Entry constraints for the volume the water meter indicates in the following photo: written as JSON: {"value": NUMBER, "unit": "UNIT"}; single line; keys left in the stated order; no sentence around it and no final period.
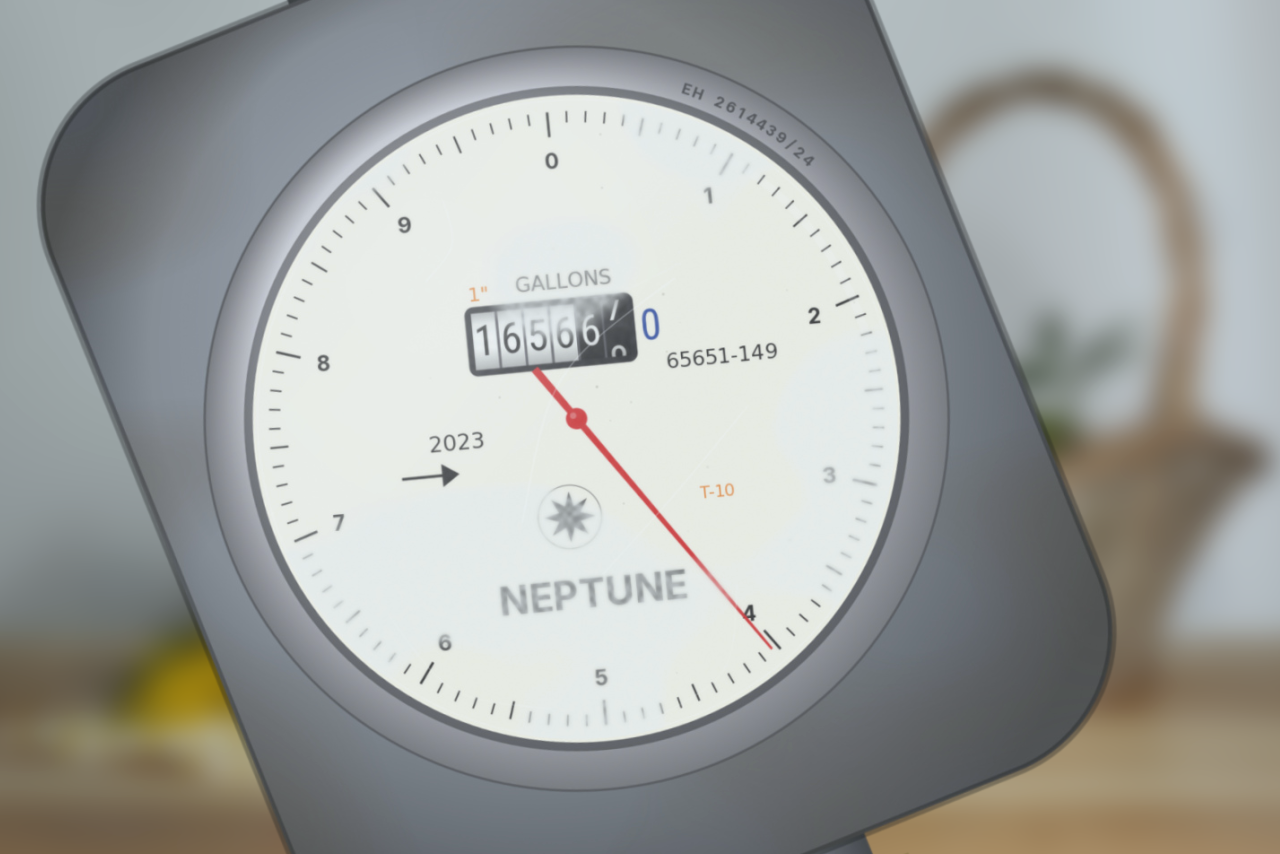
{"value": 1656674.0, "unit": "gal"}
